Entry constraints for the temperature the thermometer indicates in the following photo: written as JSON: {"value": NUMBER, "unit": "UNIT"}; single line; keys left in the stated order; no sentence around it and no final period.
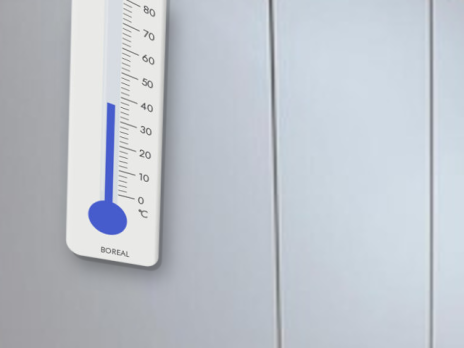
{"value": 36, "unit": "°C"}
